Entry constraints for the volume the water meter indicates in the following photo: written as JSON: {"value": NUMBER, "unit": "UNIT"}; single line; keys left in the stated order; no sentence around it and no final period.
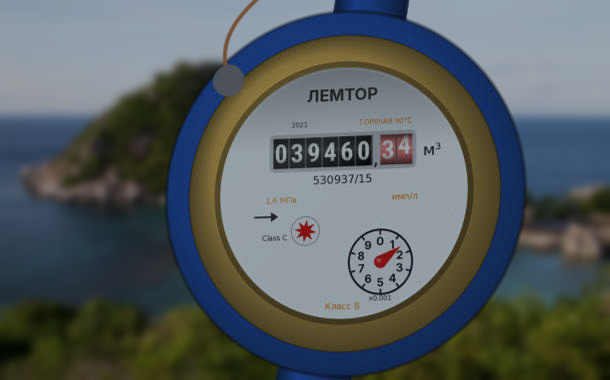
{"value": 39460.341, "unit": "m³"}
